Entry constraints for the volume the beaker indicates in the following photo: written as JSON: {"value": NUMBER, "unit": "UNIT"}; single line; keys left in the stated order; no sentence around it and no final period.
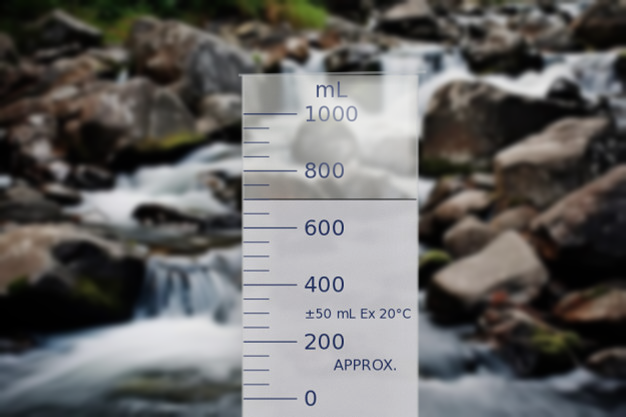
{"value": 700, "unit": "mL"}
